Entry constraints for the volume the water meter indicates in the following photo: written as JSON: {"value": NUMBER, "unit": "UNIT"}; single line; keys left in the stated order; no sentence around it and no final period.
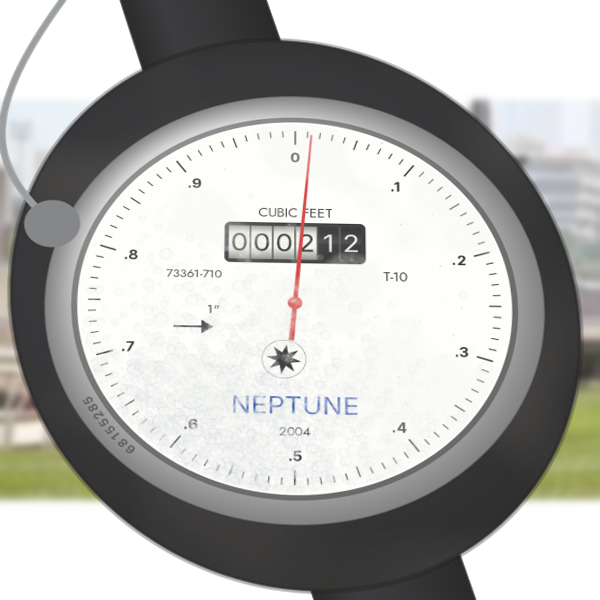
{"value": 212.01, "unit": "ft³"}
